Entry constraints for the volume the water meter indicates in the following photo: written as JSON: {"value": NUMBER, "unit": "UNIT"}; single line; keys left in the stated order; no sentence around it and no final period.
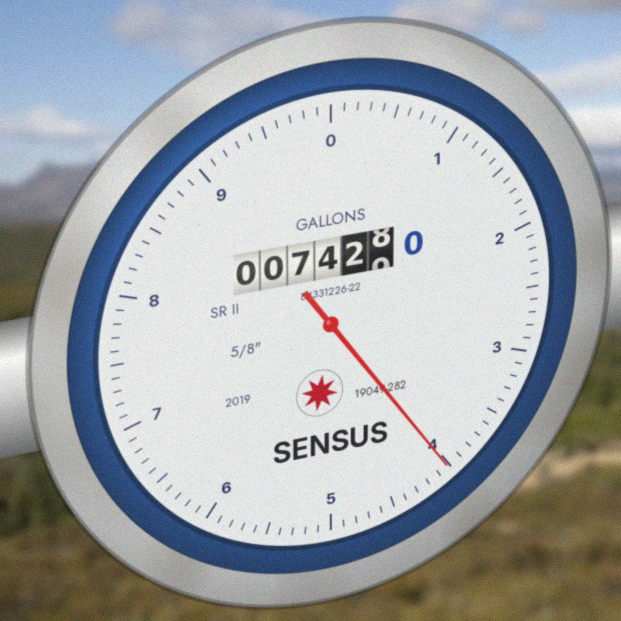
{"value": 74284.0, "unit": "gal"}
